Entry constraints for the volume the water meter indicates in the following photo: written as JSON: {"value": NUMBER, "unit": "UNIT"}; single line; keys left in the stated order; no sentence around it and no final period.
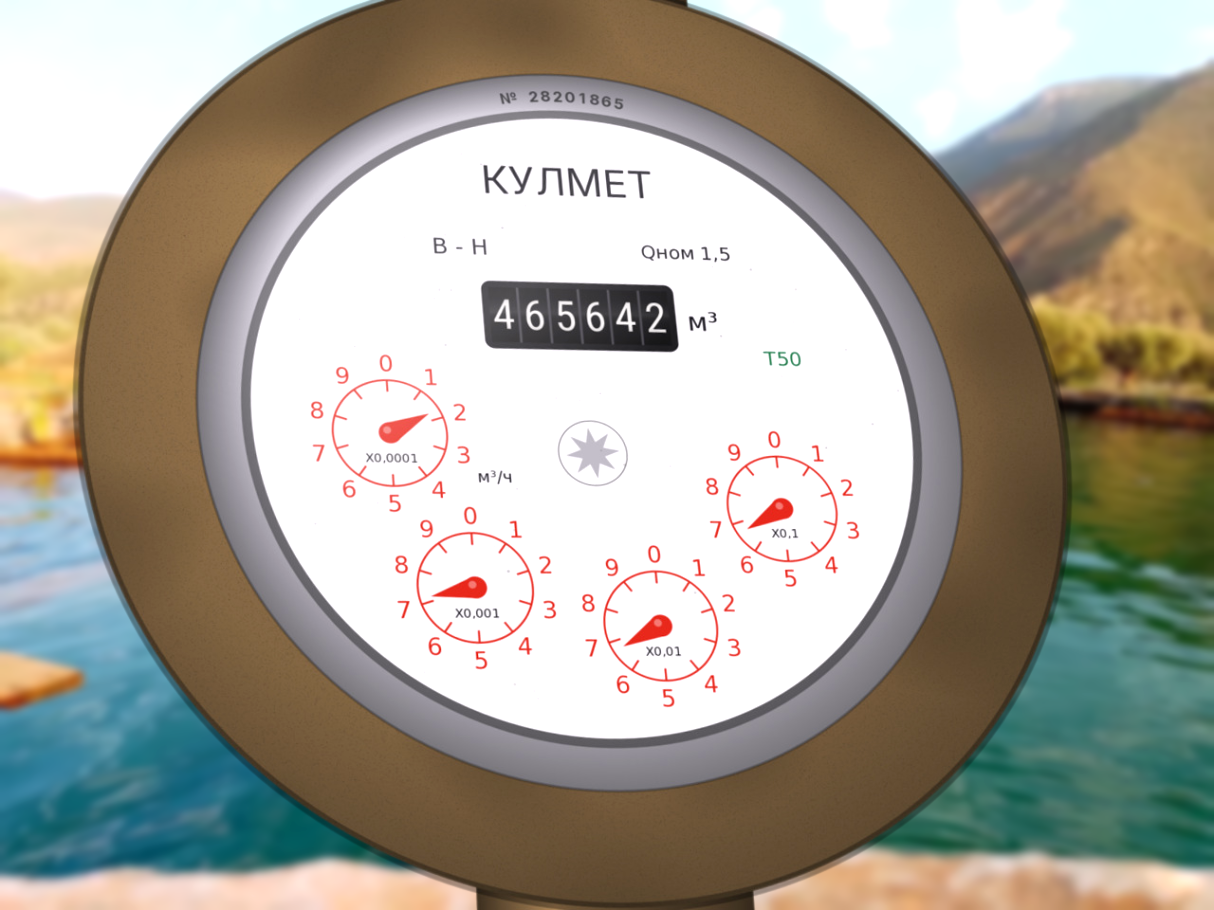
{"value": 465642.6671, "unit": "m³"}
